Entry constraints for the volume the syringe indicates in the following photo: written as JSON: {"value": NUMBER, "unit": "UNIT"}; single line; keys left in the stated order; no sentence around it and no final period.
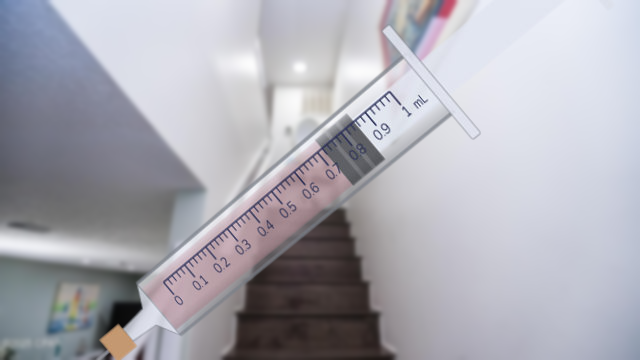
{"value": 0.72, "unit": "mL"}
